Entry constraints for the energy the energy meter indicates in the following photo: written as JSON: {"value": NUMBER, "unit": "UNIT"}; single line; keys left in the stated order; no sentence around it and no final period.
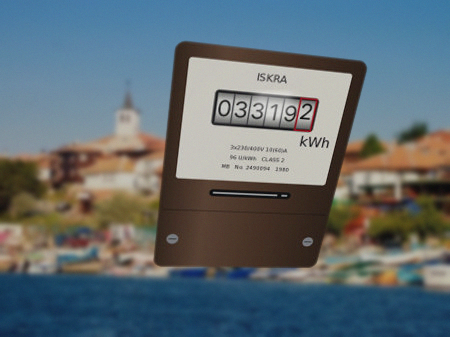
{"value": 3319.2, "unit": "kWh"}
